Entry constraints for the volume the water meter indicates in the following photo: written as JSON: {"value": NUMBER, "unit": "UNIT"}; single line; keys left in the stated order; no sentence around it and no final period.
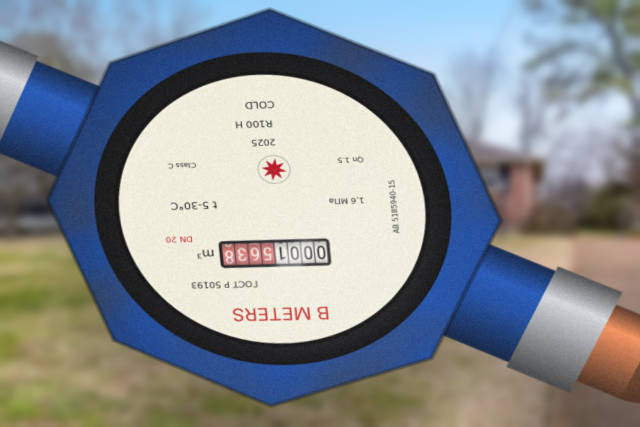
{"value": 1.5638, "unit": "m³"}
